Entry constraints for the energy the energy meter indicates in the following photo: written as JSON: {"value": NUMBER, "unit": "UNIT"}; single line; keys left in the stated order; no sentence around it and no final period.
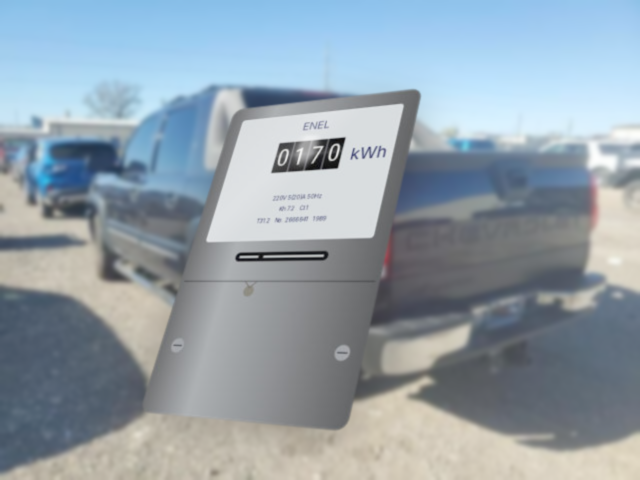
{"value": 170, "unit": "kWh"}
